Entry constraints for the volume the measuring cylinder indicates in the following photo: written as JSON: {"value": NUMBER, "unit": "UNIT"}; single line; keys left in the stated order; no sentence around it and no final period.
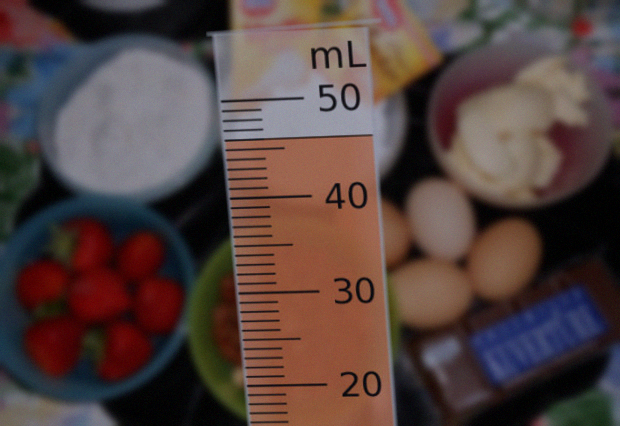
{"value": 46, "unit": "mL"}
